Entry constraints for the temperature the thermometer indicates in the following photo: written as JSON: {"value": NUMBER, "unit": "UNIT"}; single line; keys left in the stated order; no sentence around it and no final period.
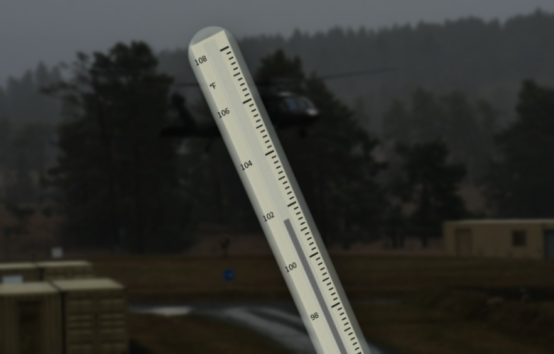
{"value": 101.6, "unit": "°F"}
